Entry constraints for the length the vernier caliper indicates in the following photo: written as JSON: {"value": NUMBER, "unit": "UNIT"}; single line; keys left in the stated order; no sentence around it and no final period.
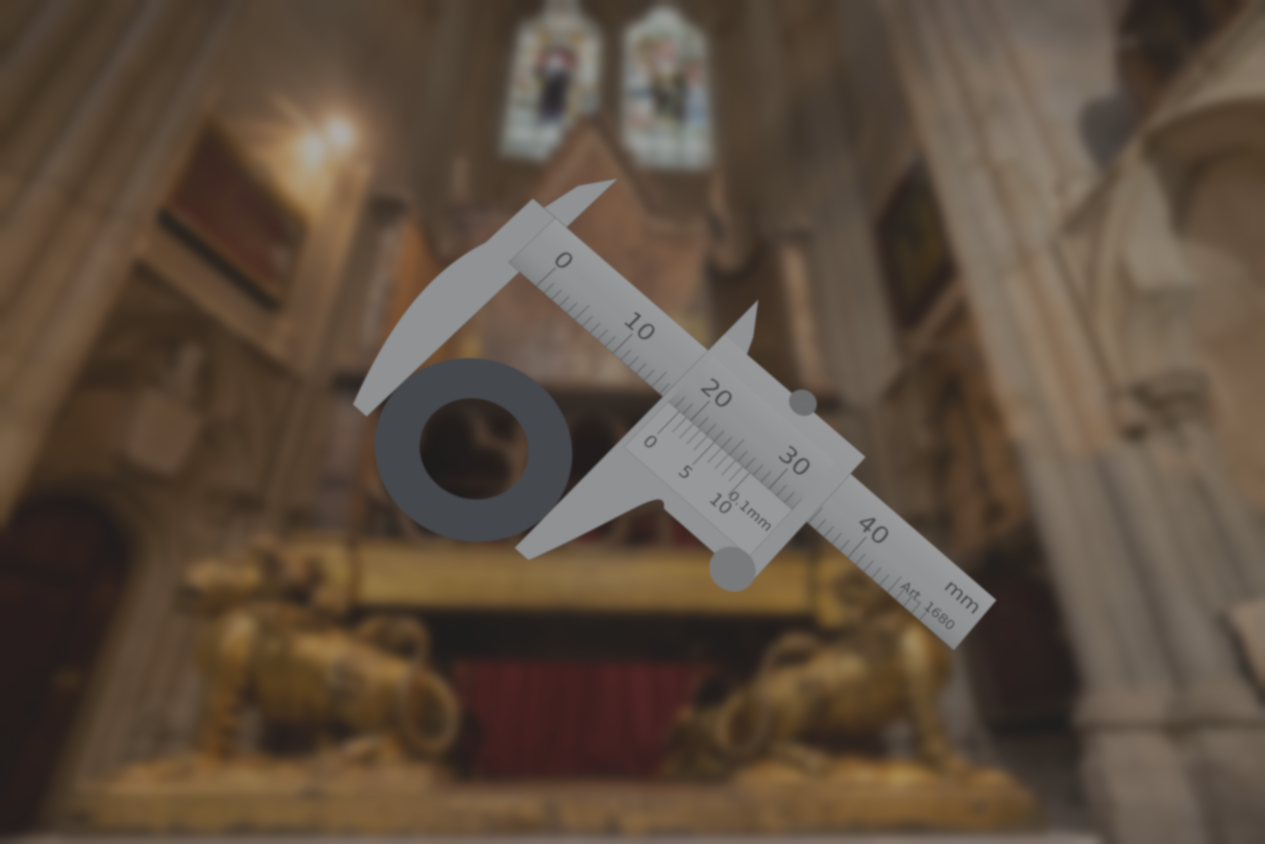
{"value": 18.6, "unit": "mm"}
